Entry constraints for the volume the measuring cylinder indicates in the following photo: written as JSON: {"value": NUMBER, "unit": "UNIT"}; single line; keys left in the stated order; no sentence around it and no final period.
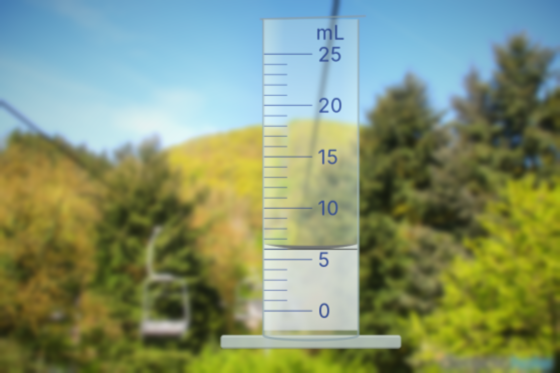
{"value": 6, "unit": "mL"}
